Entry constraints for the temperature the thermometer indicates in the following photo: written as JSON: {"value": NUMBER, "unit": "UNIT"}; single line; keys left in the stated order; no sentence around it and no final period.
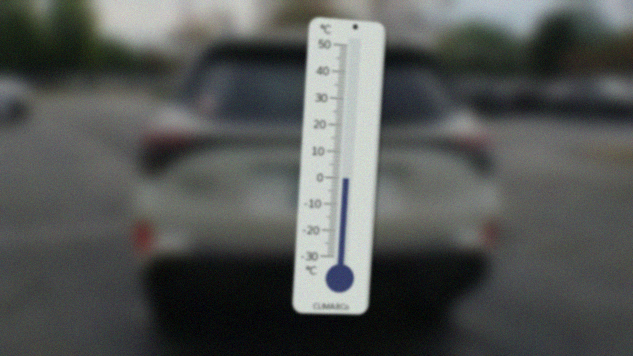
{"value": 0, "unit": "°C"}
